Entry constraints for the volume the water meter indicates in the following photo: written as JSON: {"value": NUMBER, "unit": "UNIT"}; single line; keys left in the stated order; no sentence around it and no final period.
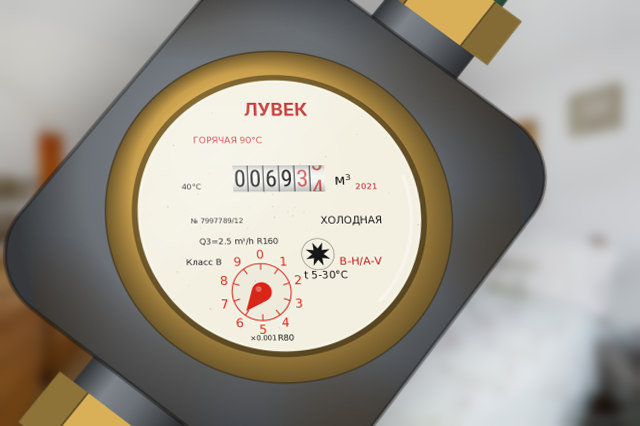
{"value": 69.336, "unit": "m³"}
